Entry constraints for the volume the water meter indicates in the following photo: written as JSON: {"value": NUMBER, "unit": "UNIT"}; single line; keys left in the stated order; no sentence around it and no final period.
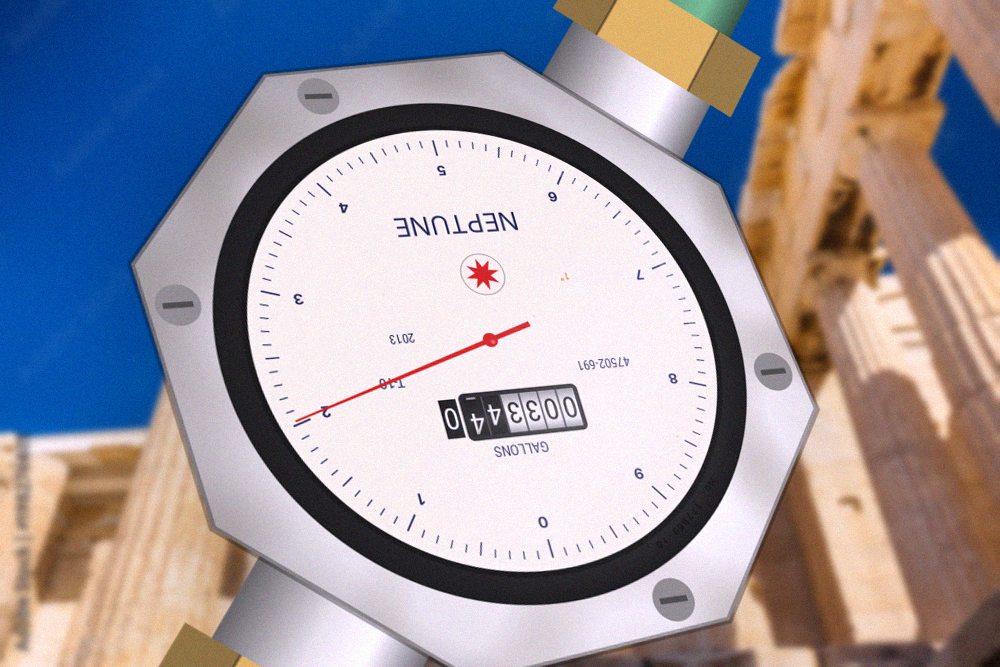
{"value": 33442.0, "unit": "gal"}
